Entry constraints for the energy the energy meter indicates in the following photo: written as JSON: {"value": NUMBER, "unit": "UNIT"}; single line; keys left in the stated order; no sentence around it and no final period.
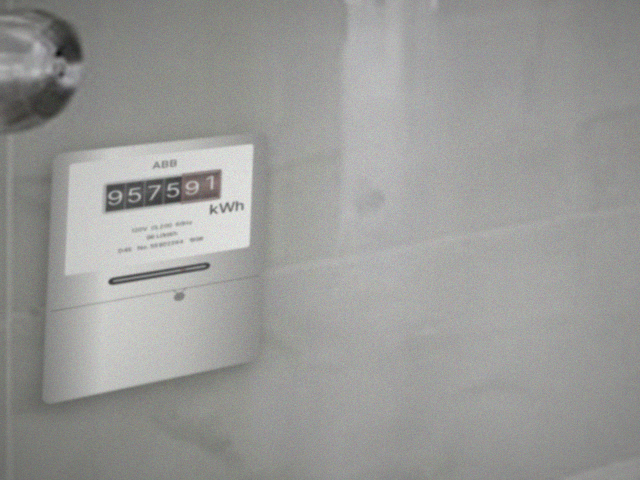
{"value": 9575.91, "unit": "kWh"}
